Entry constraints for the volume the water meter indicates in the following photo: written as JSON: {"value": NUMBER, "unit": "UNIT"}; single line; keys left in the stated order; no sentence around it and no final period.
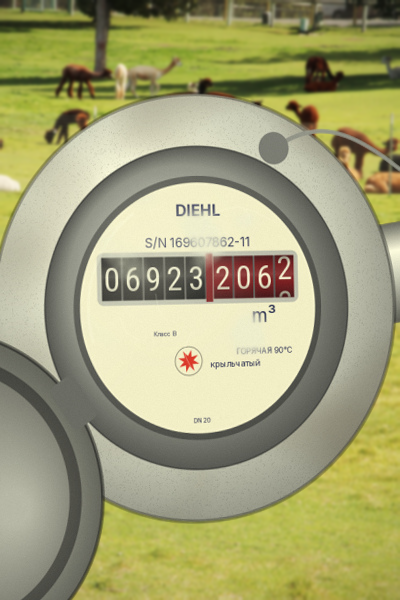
{"value": 6923.2062, "unit": "m³"}
